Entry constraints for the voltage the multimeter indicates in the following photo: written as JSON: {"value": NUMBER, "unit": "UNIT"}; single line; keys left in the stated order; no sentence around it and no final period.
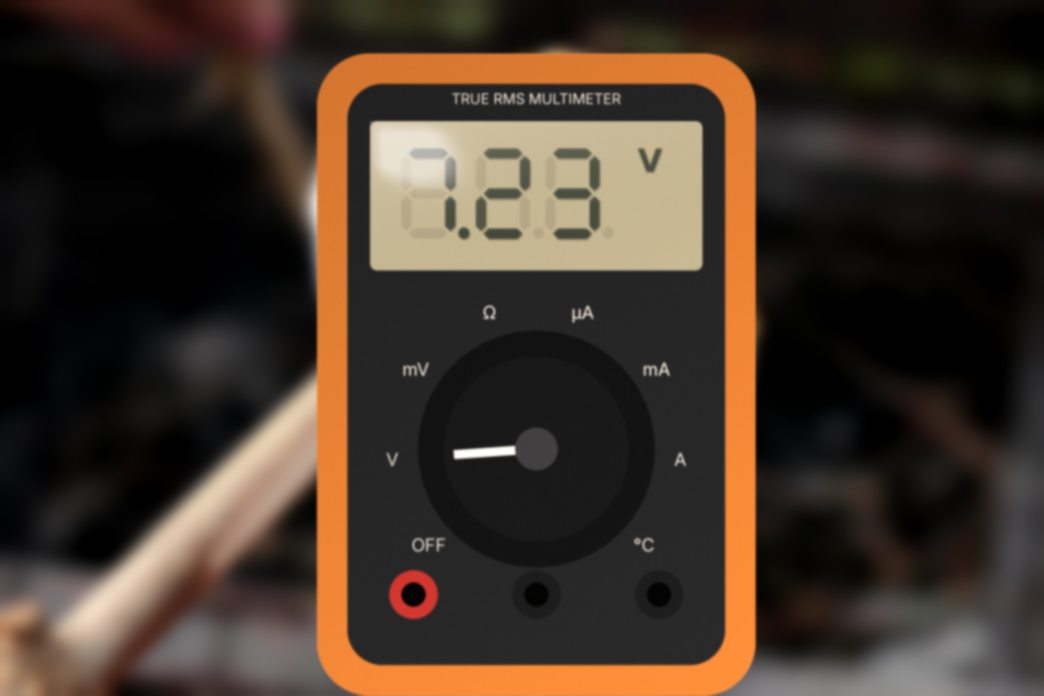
{"value": 7.23, "unit": "V"}
